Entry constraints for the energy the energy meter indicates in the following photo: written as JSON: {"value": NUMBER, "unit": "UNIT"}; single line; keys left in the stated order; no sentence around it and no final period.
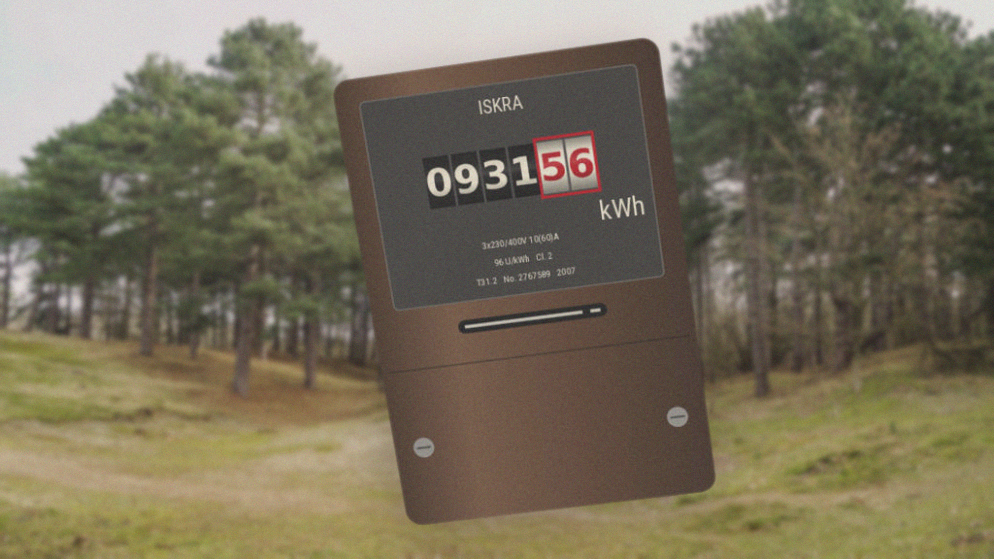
{"value": 931.56, "unit": "kWh"}
